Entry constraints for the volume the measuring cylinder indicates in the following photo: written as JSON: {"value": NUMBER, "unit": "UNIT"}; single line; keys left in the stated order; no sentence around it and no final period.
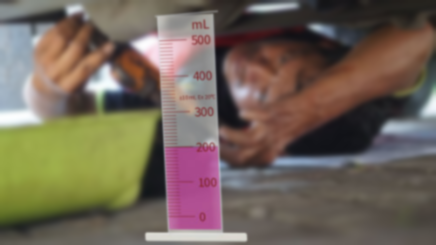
{"value": 200, "unit": "mL"}
